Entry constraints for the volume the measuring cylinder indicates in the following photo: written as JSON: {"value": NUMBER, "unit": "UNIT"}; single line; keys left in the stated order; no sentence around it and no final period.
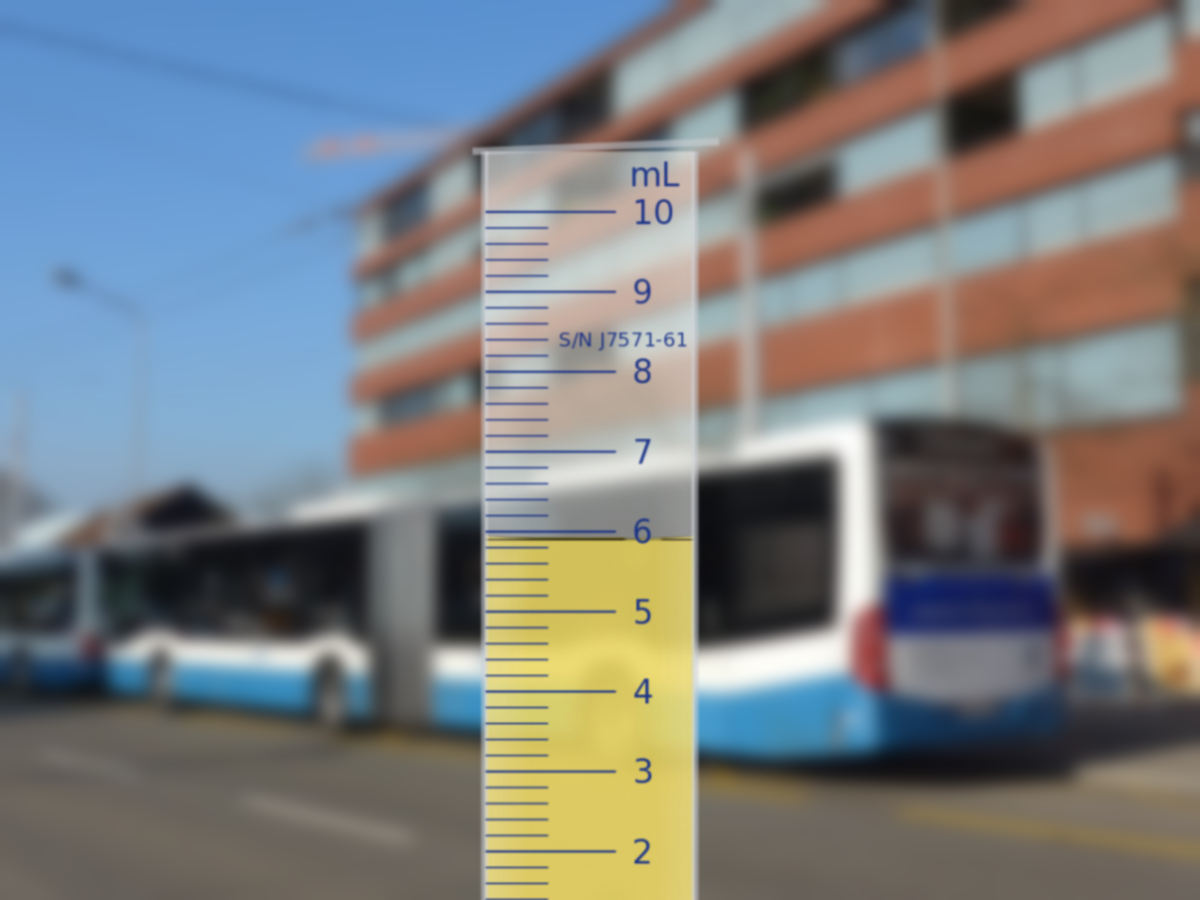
{"value": 5.9, "unit": "mL"}
